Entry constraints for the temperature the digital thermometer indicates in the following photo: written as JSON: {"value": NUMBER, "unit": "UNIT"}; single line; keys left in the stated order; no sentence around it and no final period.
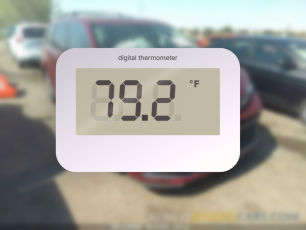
{"value": 79.2, "unit": "°F"}
